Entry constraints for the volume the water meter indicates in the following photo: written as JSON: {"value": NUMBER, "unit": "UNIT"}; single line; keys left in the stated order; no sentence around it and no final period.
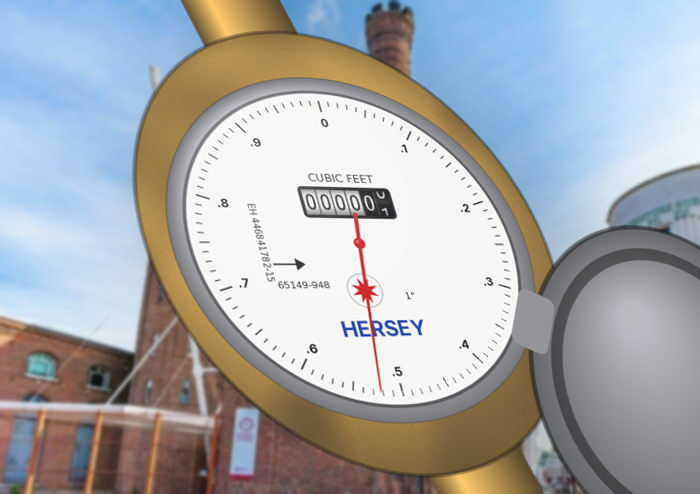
{"value": 0.52, "unit": "ft³"}
